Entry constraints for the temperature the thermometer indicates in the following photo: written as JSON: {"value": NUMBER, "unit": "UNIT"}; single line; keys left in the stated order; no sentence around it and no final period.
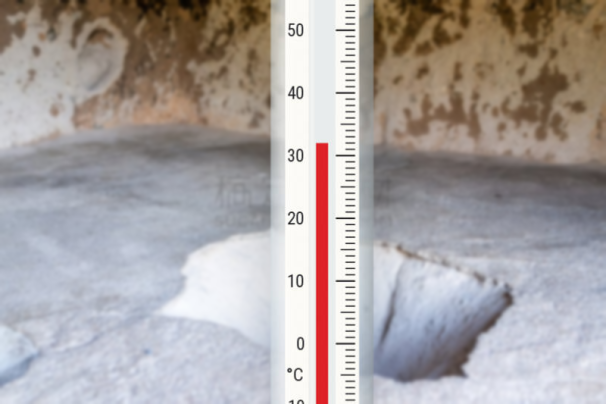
{"value": 32, "unit": "°C"}
